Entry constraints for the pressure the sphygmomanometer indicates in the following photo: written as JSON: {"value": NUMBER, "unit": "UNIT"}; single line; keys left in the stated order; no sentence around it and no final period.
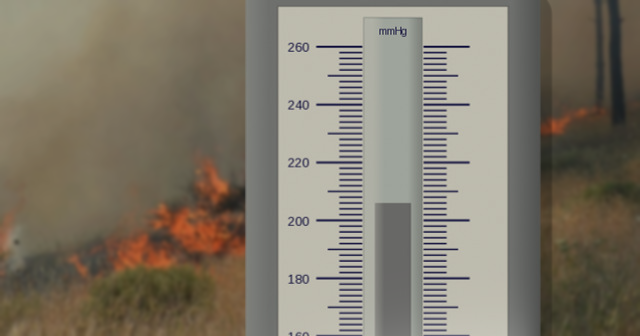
{"value": 206, "unit": "mmHg"}
